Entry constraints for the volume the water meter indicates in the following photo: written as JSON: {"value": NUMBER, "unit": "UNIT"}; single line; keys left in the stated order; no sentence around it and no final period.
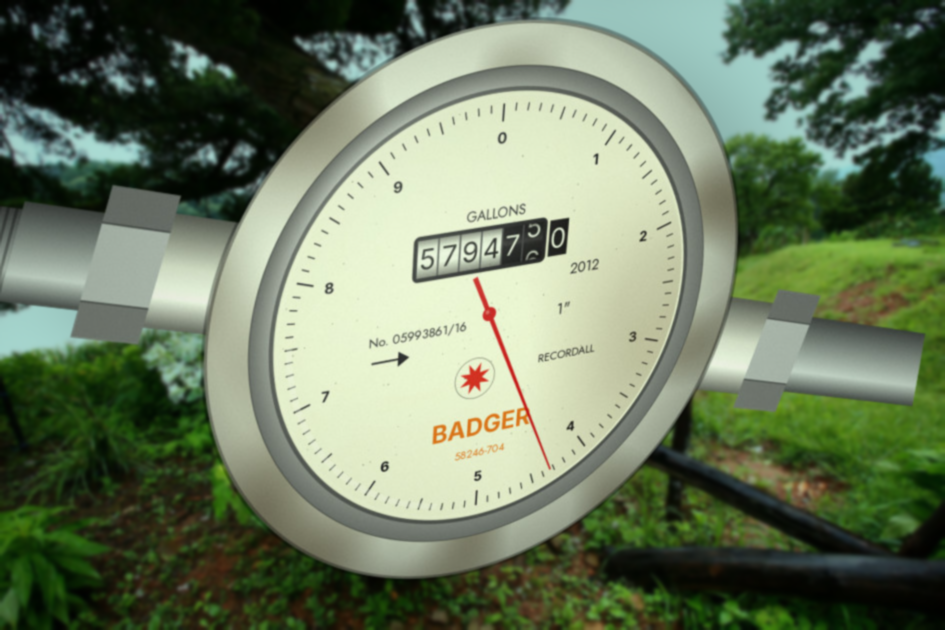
{"value": 5794754.3, "unit": "gal"}
